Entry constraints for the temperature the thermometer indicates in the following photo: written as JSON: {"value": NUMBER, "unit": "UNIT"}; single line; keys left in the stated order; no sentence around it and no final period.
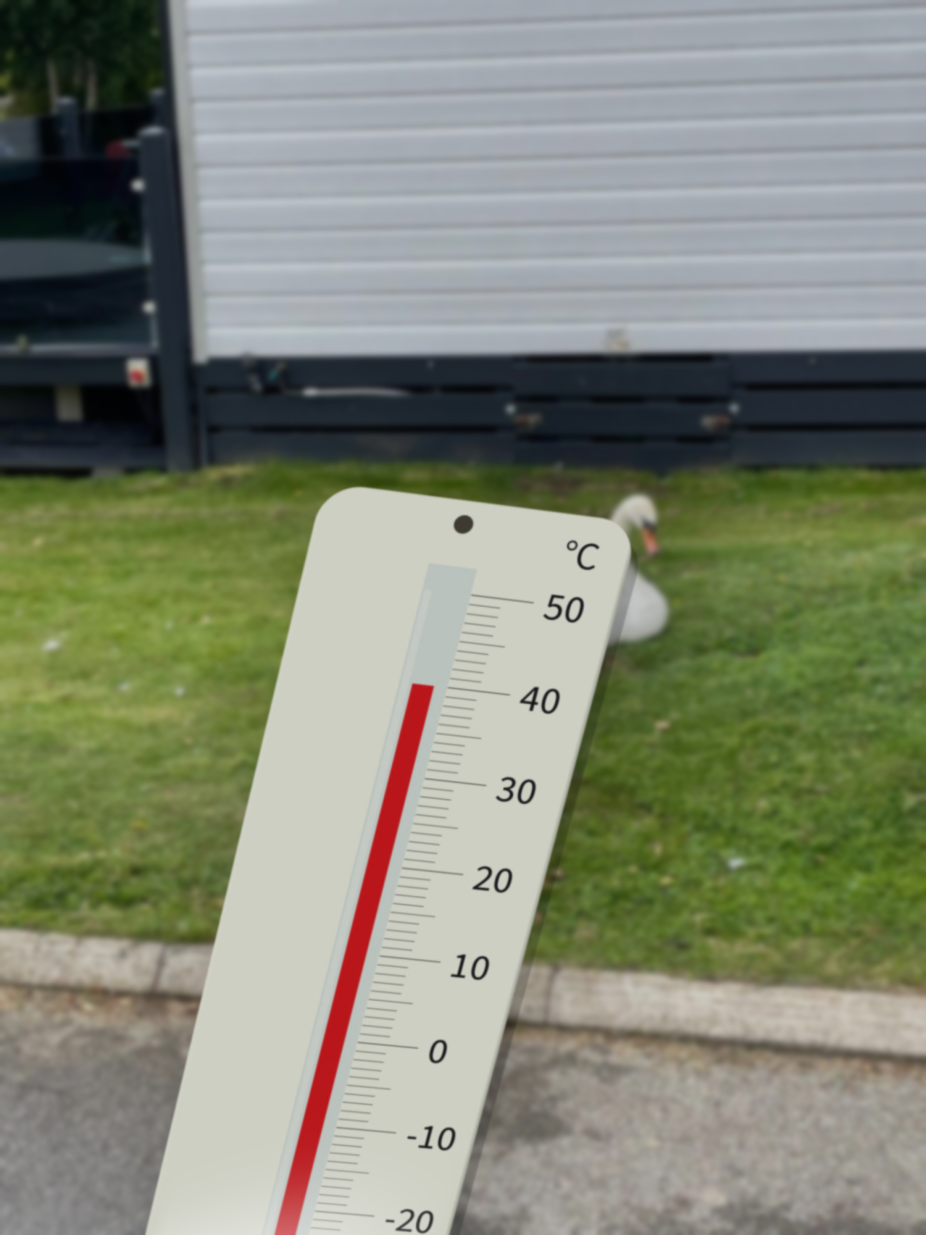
{"value": 40, "unit": "°C"}
